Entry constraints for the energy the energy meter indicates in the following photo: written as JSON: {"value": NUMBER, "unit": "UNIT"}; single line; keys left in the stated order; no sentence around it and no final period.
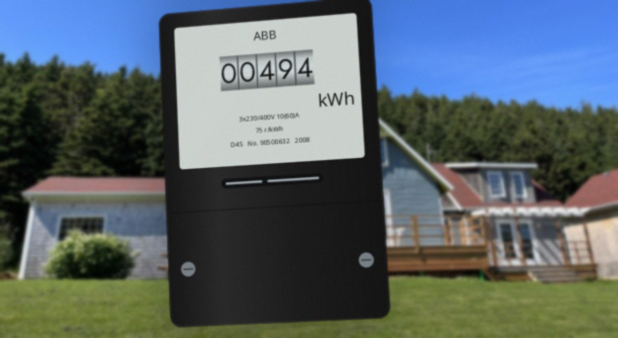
{"value": 494, "unit": "kWh"}
